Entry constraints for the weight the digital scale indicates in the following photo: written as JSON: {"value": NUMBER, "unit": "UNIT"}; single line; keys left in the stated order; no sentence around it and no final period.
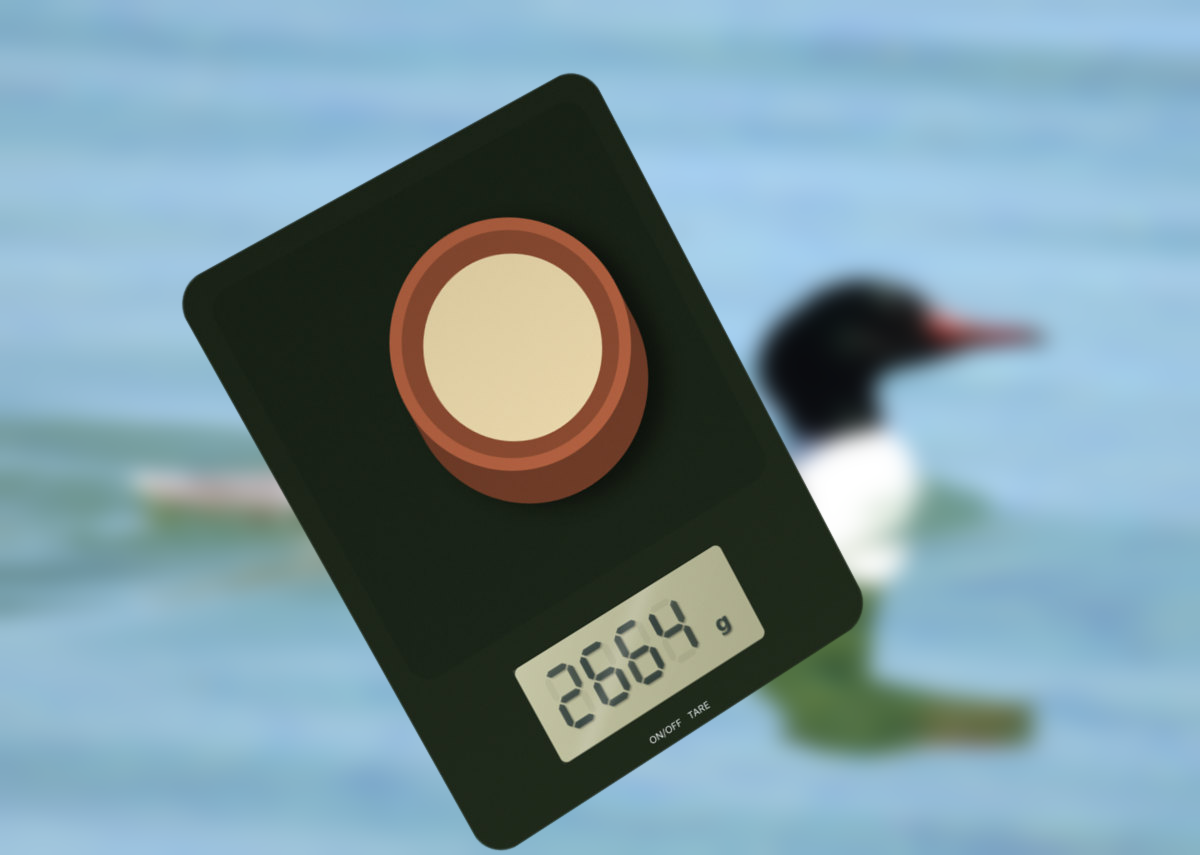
{"value": 2664, "unit": "g"}
